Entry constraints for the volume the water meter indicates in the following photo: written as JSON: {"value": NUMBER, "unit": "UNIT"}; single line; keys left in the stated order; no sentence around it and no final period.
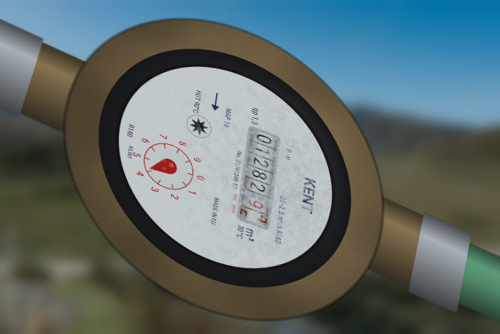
{"value": 1282.944, "unit": "m³"}
